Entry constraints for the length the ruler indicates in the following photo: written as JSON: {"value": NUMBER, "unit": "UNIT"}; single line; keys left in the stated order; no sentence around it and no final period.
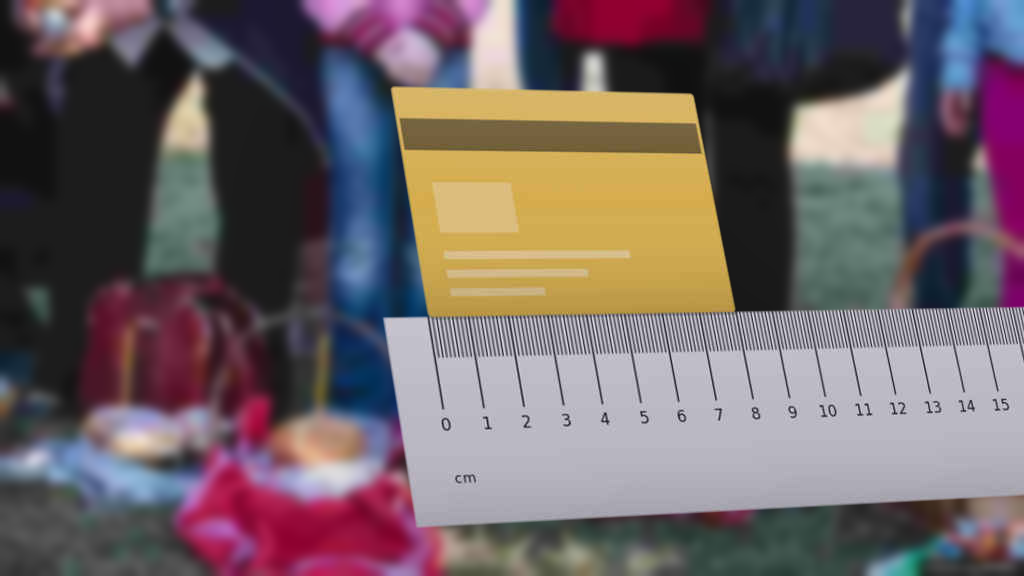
{"value": 8, "unit": "cm"}
